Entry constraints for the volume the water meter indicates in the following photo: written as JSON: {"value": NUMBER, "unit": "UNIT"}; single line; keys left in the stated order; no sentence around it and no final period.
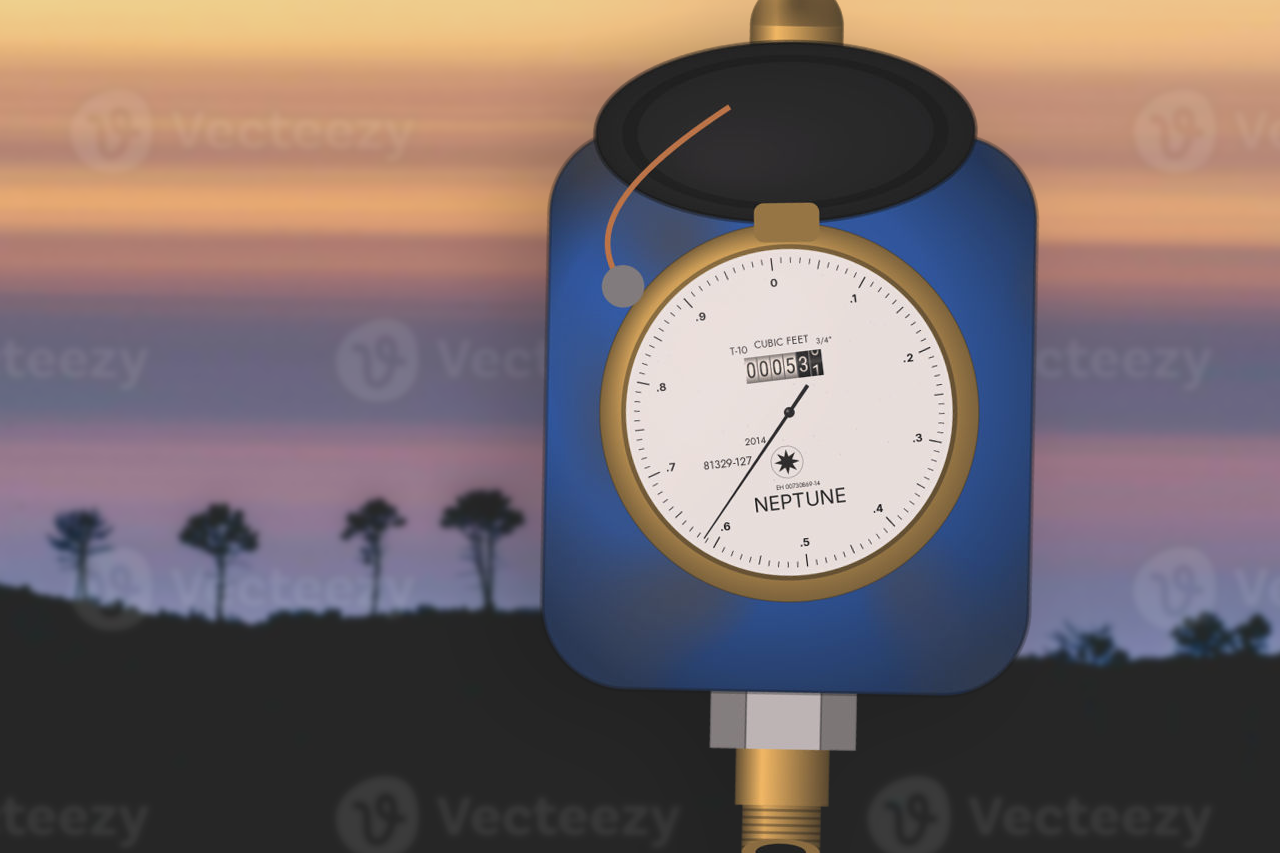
{"value": 530.61, "unit": "ft³"}
